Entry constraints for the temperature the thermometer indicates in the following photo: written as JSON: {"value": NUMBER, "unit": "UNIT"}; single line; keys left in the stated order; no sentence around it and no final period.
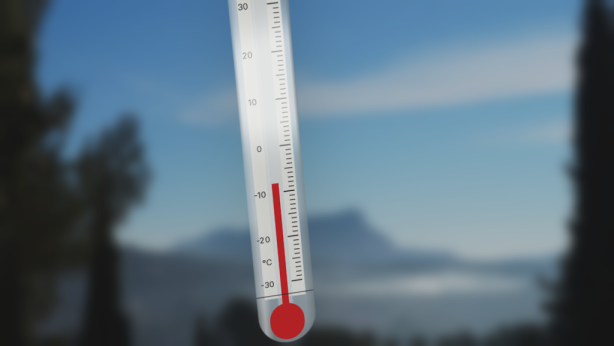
{"value": -8, "unit": "°C"}
